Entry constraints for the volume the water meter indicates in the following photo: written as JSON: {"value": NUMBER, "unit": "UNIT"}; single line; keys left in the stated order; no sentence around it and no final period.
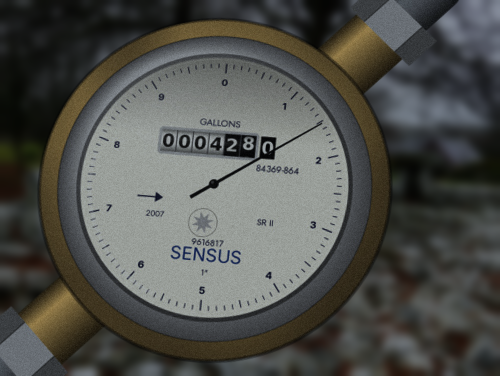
{"value": 4281.5, "unit": "gal"}
